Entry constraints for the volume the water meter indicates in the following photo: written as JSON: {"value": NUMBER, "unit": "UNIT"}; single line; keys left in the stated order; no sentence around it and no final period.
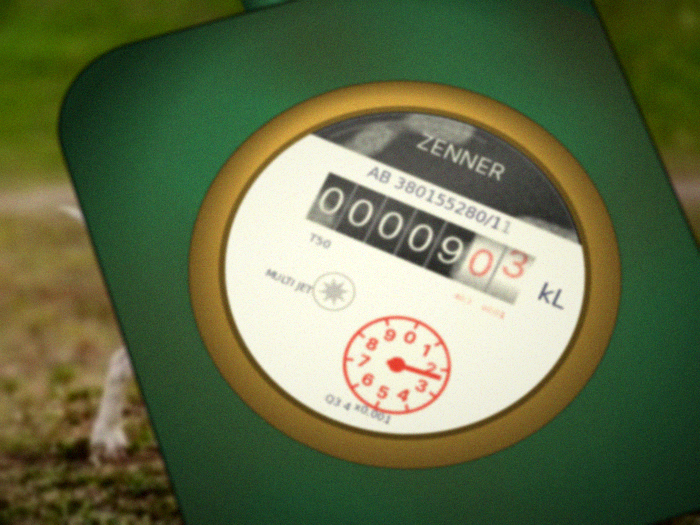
{"value": 9.032, "unit": "kL"}
